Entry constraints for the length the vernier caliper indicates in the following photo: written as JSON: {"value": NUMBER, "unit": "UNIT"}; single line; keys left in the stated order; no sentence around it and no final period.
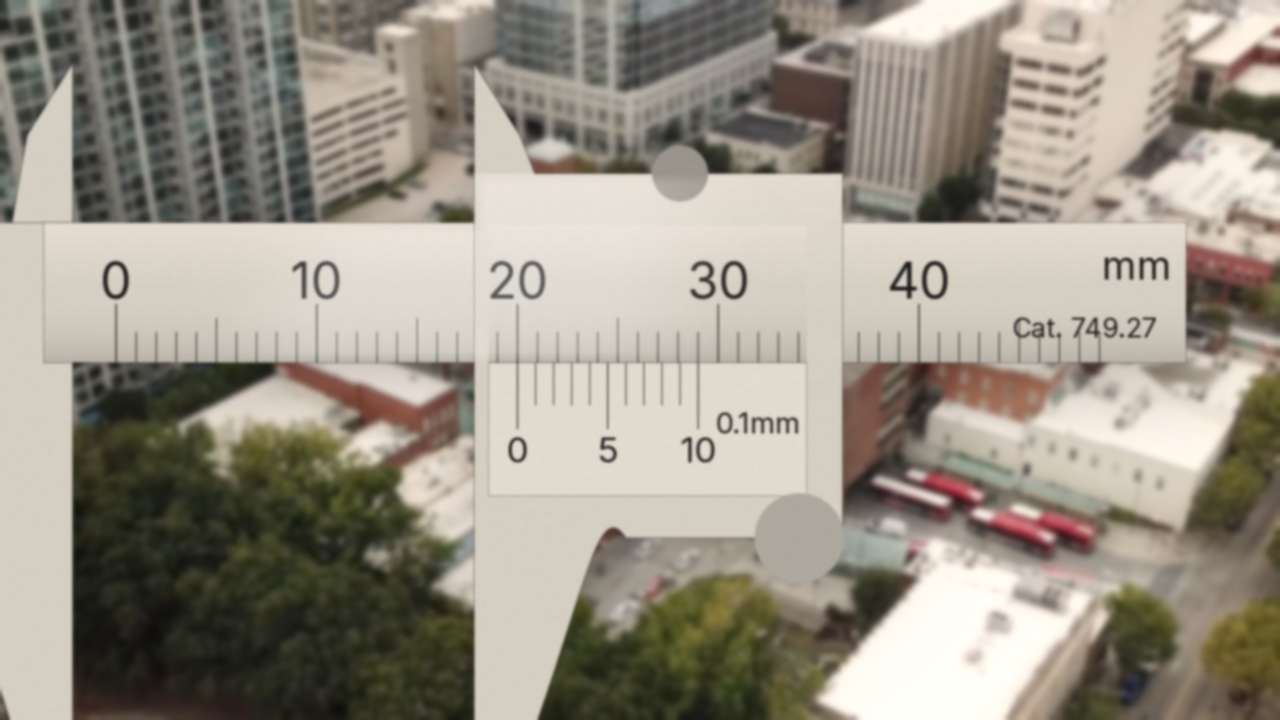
{"value": 20.0, "unit": "mm"}
